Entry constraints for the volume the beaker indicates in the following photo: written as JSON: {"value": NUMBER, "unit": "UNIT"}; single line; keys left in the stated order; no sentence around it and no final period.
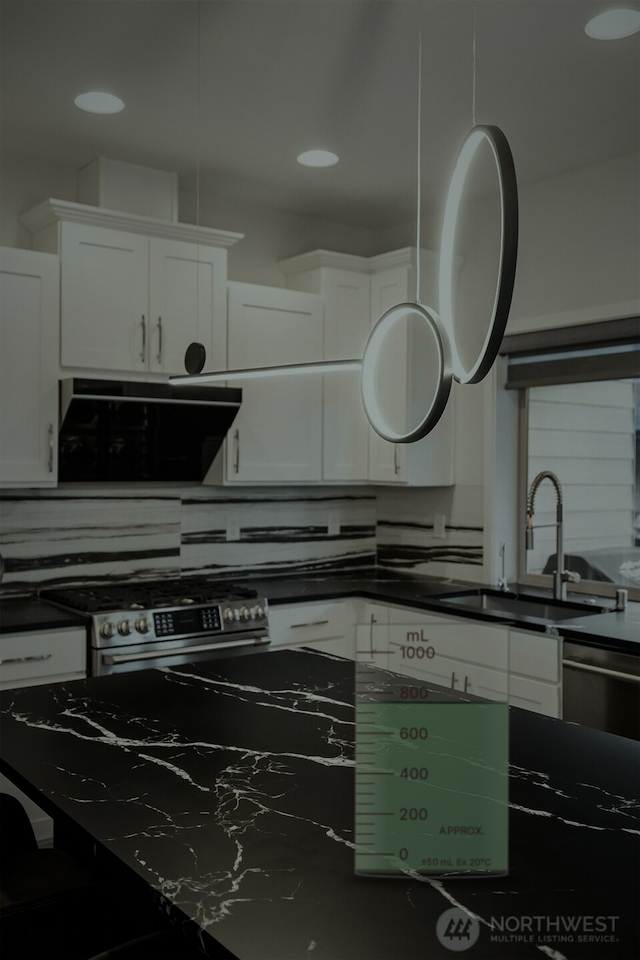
{"value": 750, "unit": "mL"}
